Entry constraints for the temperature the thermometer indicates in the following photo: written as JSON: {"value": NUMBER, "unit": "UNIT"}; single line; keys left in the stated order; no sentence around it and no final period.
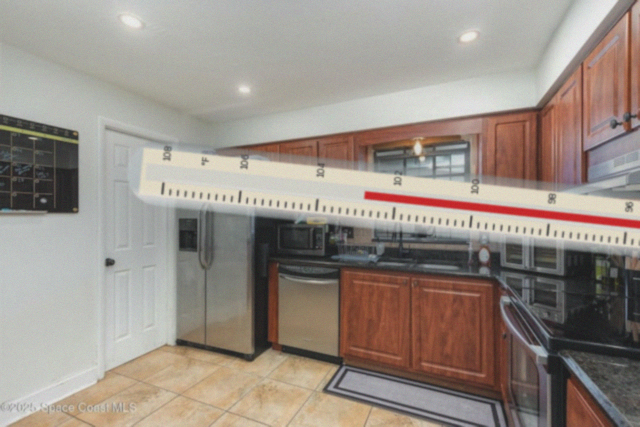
{"value": 102.8, "unit": "°F"}
